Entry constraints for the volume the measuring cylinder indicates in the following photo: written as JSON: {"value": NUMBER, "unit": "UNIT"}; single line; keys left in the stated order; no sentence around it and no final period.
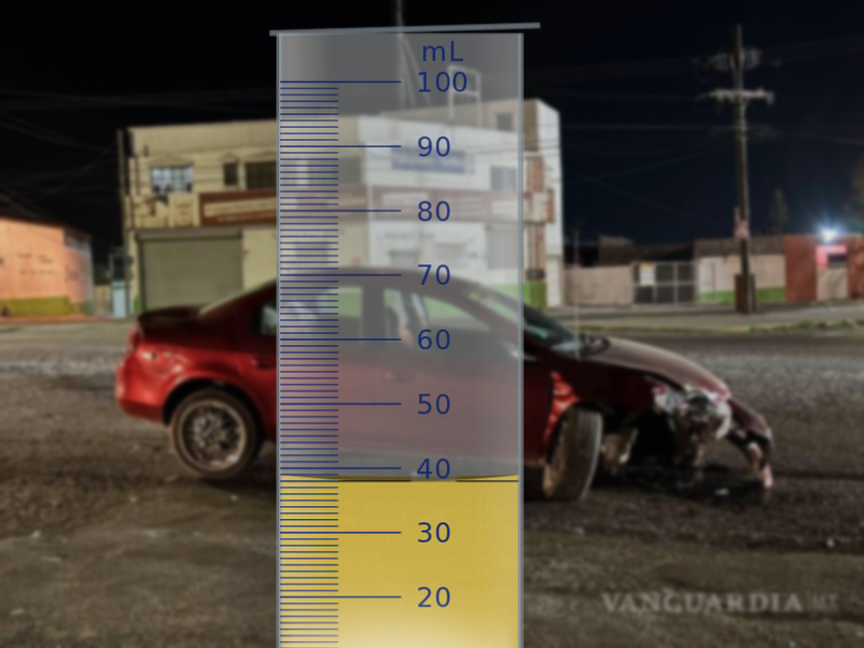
{"value": 38, "unit": "mL"}
